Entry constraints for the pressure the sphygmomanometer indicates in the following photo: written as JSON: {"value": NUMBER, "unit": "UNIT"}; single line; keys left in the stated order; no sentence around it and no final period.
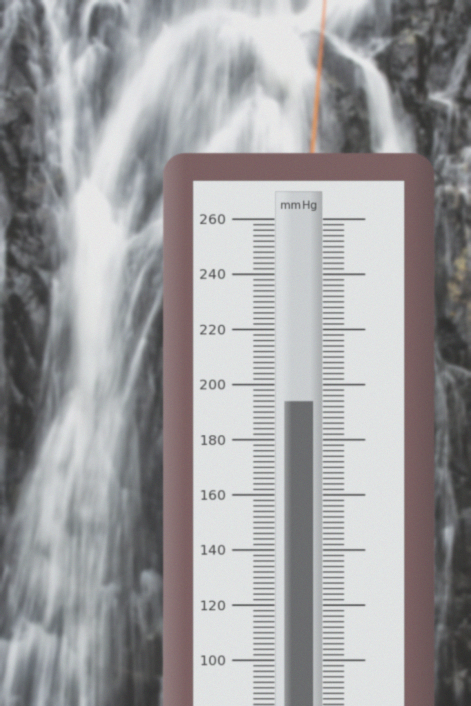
{"value": 194, "unit": "mmHg"}
